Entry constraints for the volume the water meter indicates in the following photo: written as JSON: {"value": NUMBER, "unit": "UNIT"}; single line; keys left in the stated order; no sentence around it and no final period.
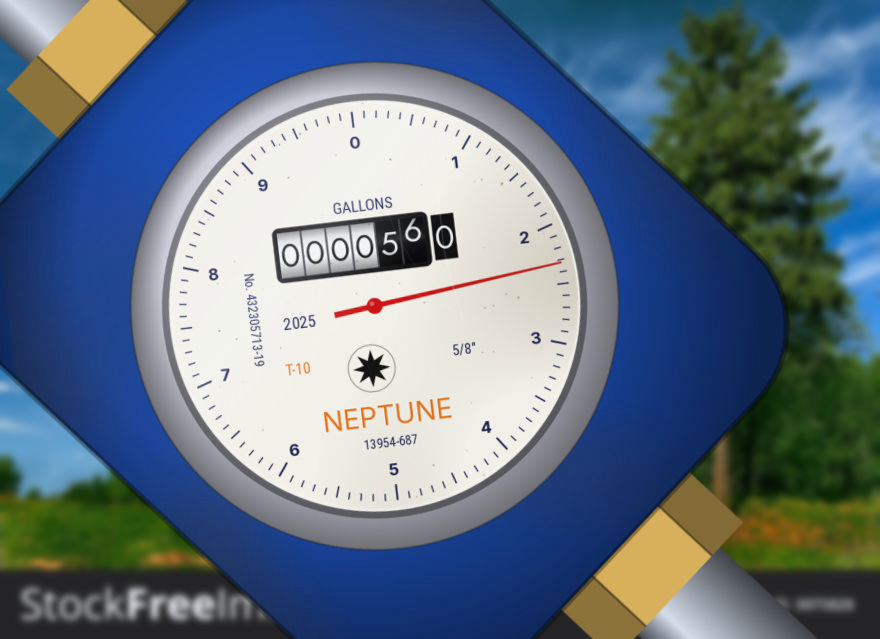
{"value": 562.3, "unit": "gal"}
